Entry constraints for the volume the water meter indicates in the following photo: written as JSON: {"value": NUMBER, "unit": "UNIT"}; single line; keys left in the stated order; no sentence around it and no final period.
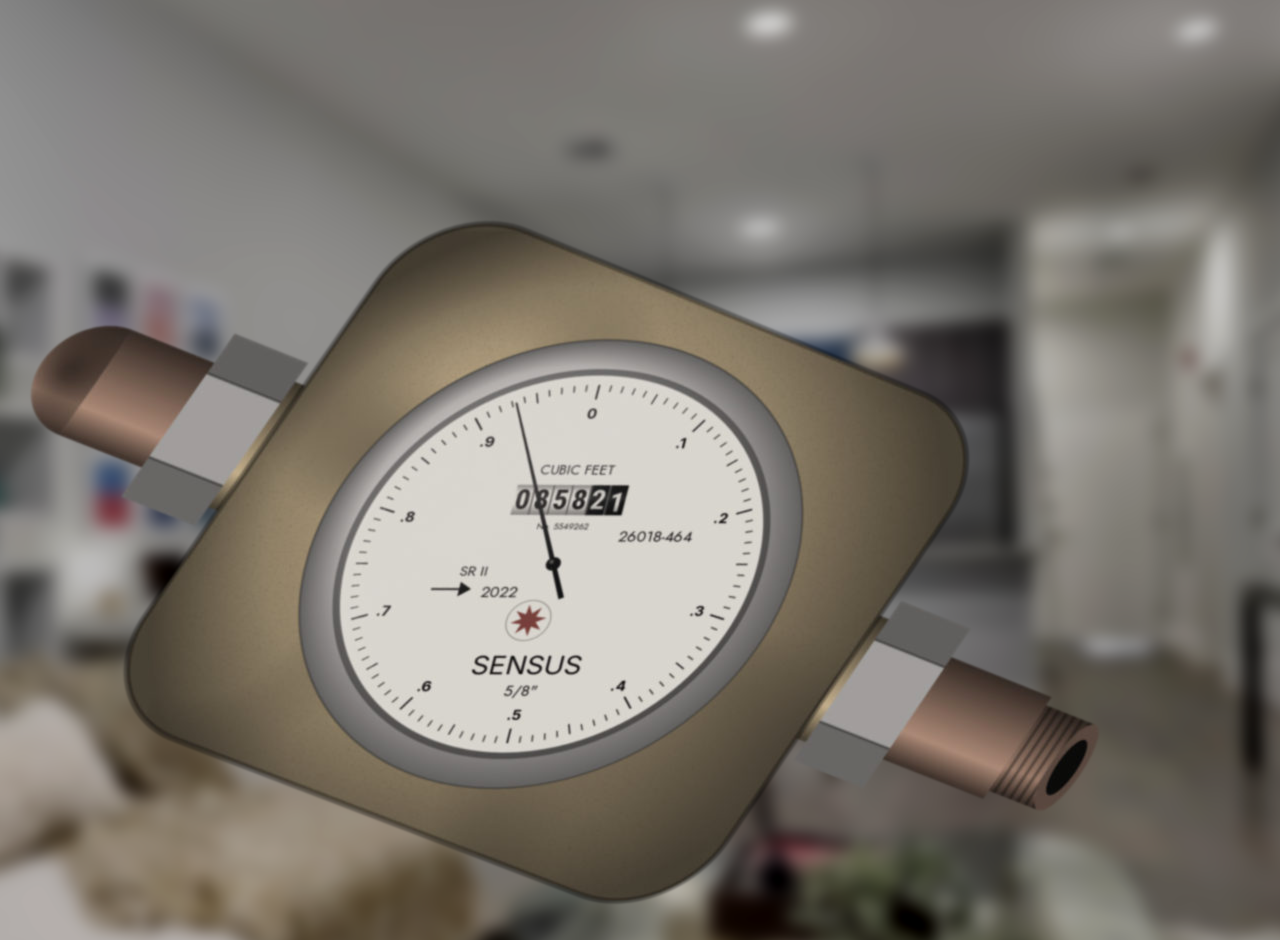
{"value": 85820.93, "unit": "ft³"}
